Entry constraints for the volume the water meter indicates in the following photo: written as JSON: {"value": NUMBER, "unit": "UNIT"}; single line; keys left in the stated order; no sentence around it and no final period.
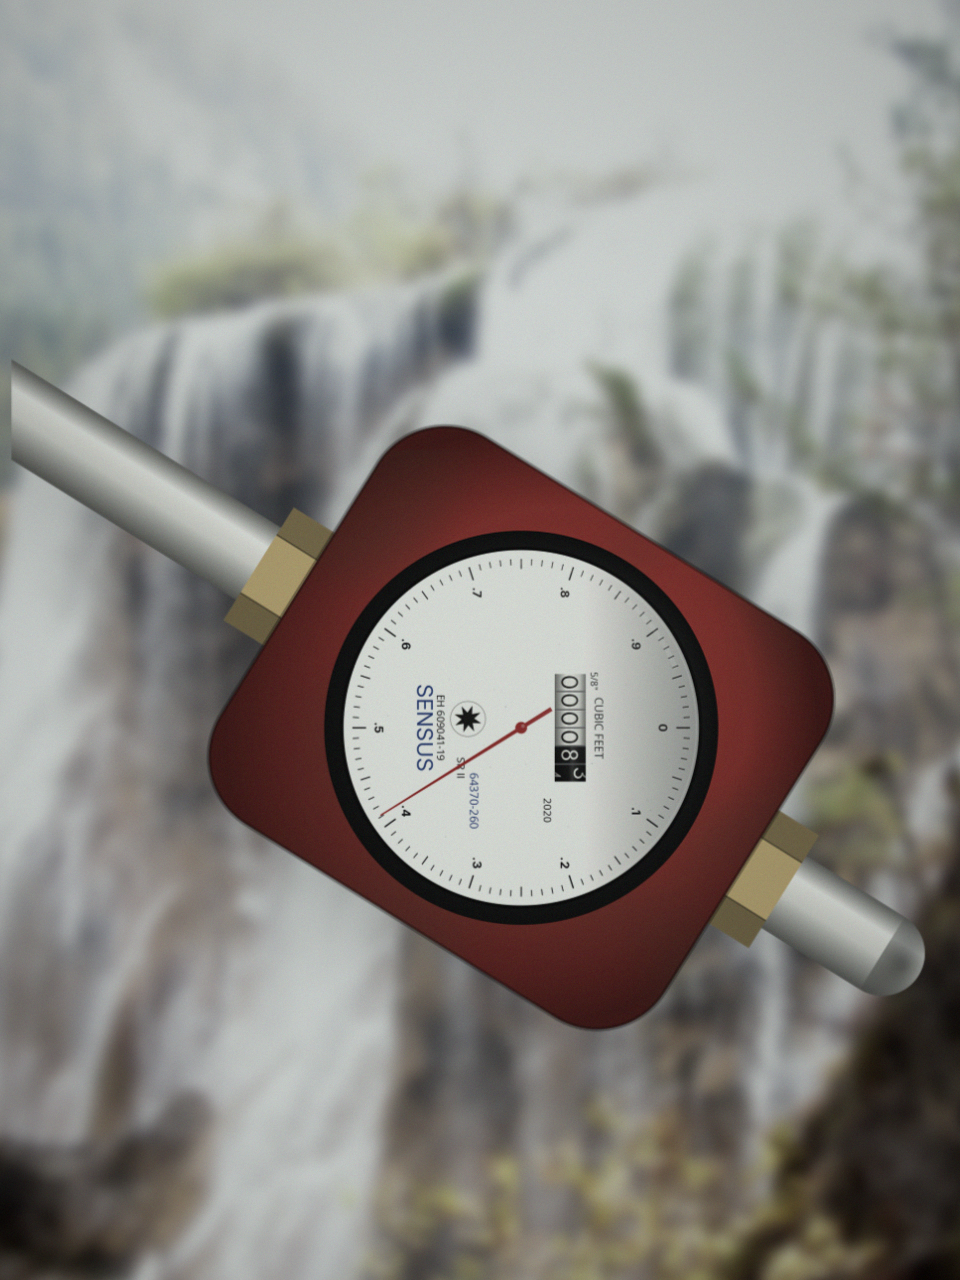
{"value": 83.41, "unit": "ft³"}
